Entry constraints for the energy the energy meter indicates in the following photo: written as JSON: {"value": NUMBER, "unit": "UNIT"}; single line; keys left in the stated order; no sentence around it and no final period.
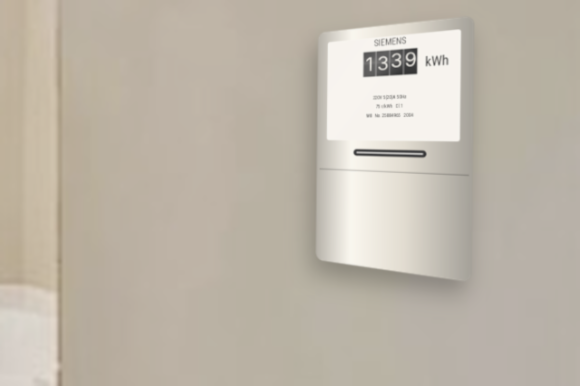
{"value": 1339, "unit": "kWh"}
